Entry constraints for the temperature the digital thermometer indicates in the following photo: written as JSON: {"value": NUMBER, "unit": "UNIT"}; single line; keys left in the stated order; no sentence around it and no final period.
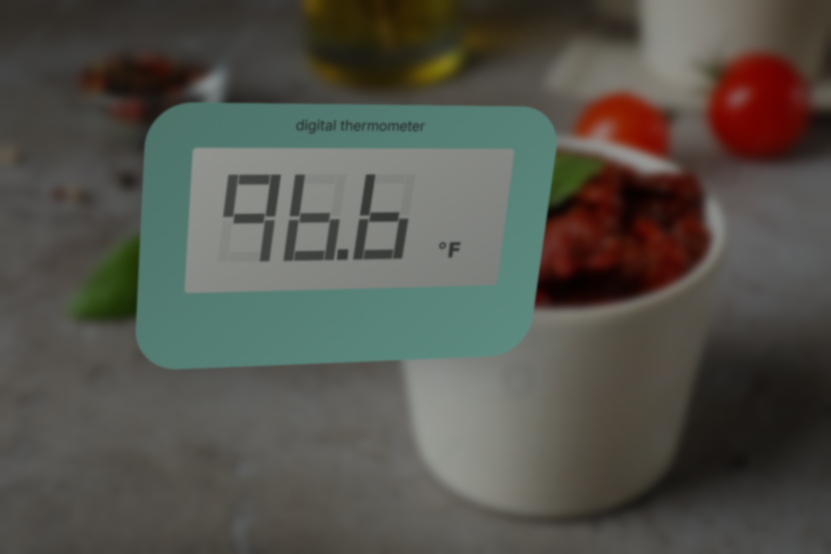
{"value": 96.6, "unit": "°F"}
